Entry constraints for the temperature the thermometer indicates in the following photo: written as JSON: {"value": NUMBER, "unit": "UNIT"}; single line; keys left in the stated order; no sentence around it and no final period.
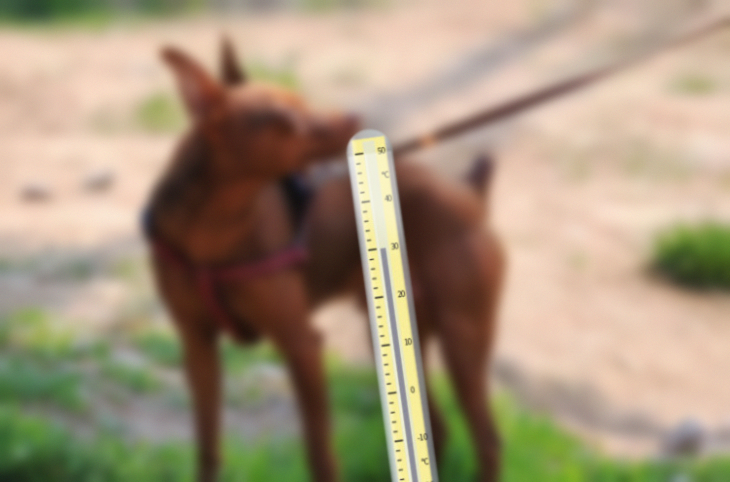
{"value": 30, "unit": "°C"}
